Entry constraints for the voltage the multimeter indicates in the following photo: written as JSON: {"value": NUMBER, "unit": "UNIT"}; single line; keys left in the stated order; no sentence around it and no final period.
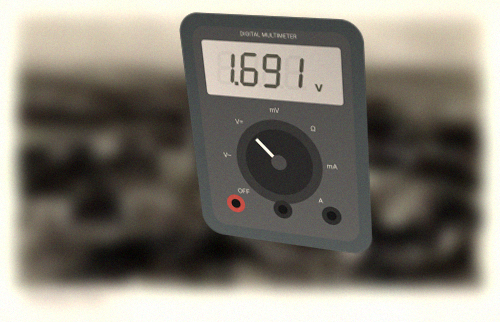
{"value": 1.691, "unit": "V"}
